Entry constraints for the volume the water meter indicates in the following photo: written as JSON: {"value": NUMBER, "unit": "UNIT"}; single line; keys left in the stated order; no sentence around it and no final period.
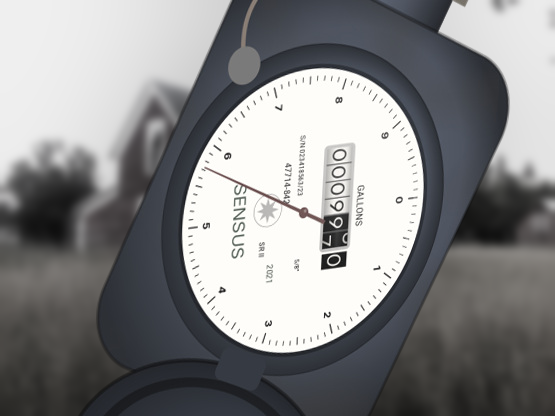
{"value": 9965.7, "unit": "gal"}
